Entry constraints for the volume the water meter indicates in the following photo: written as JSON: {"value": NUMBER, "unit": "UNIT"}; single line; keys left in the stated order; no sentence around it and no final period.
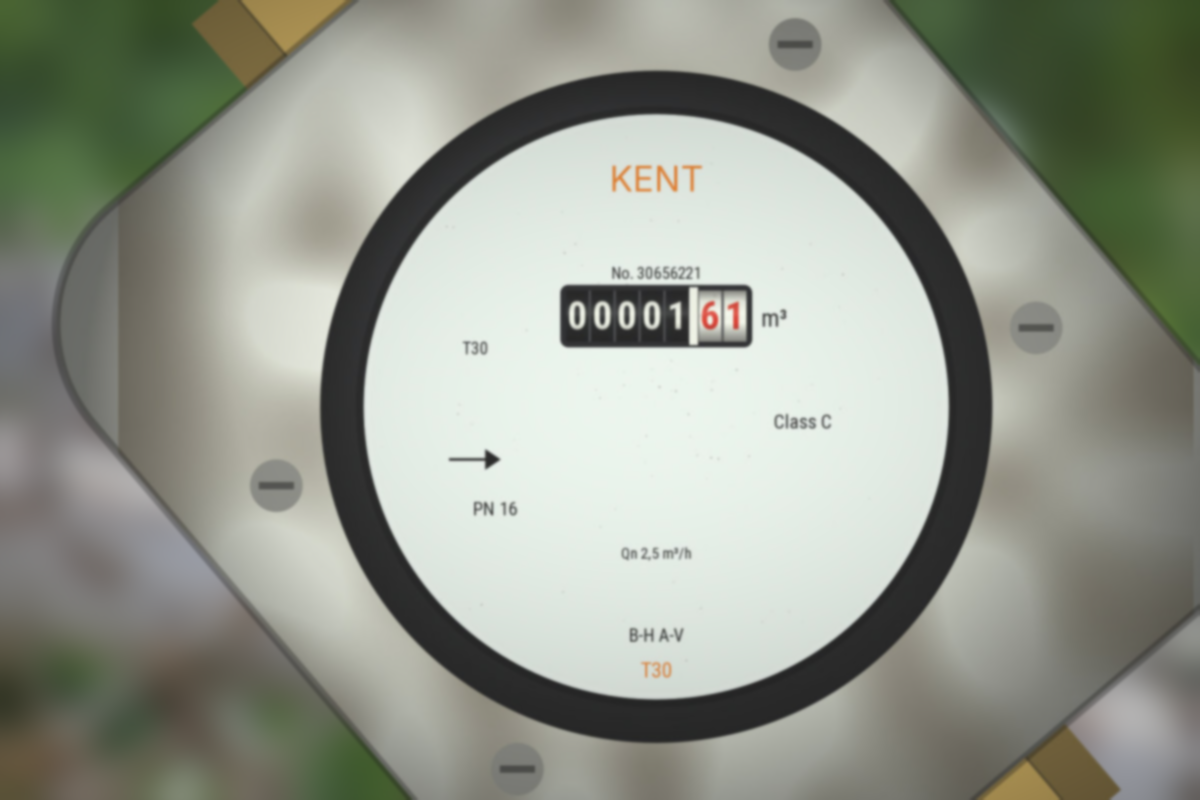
{"value": 1.61, "unit": "m³"}
